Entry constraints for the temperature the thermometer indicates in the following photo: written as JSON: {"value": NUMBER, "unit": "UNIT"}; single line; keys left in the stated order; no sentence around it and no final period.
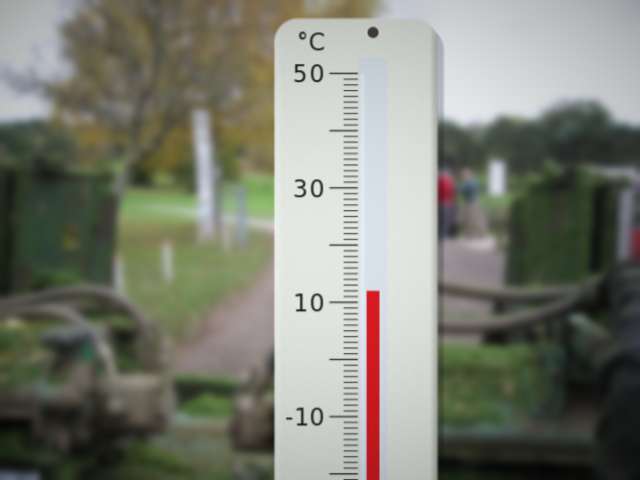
{"value": 12, "unit": "°C"}
